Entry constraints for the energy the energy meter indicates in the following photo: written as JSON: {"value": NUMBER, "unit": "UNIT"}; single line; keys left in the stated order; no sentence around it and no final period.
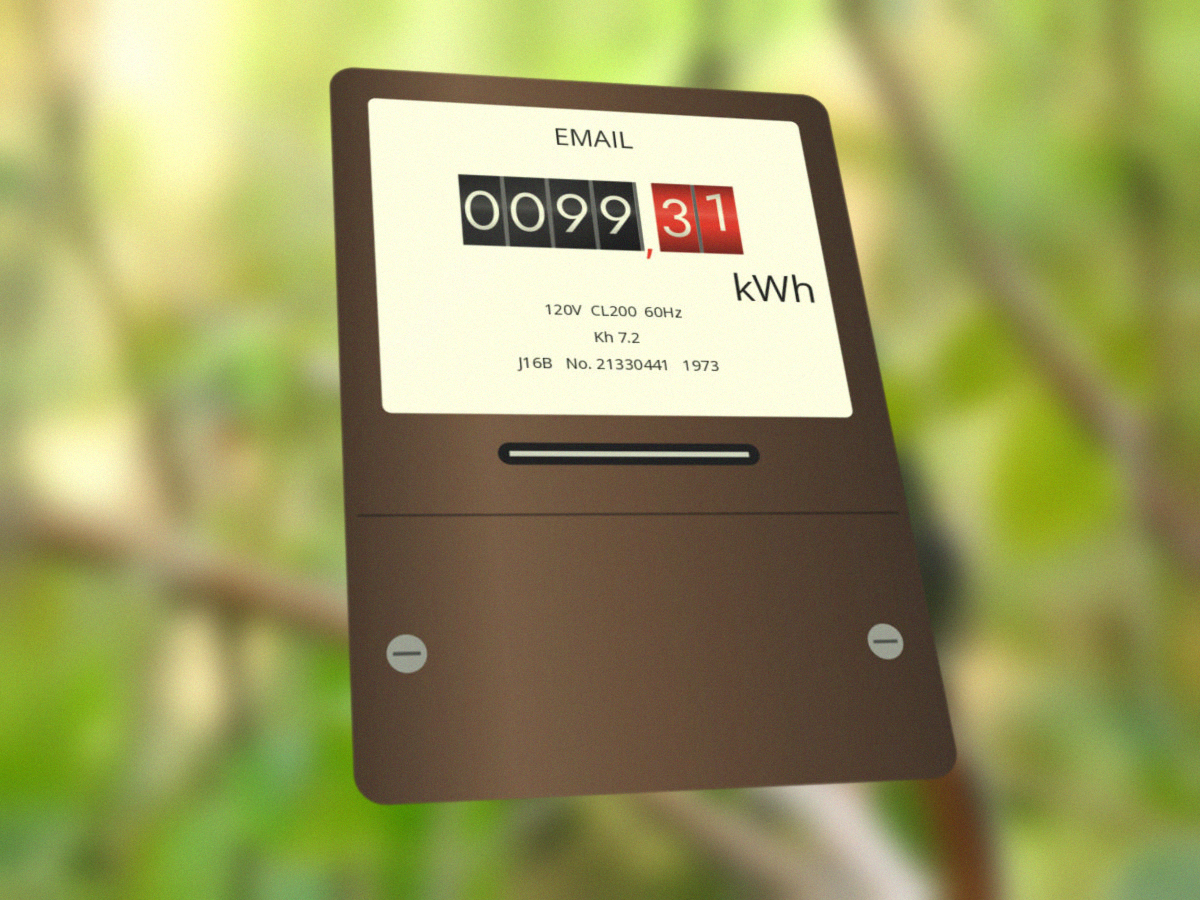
{"value": 99.31, "unit": "kWh"}
